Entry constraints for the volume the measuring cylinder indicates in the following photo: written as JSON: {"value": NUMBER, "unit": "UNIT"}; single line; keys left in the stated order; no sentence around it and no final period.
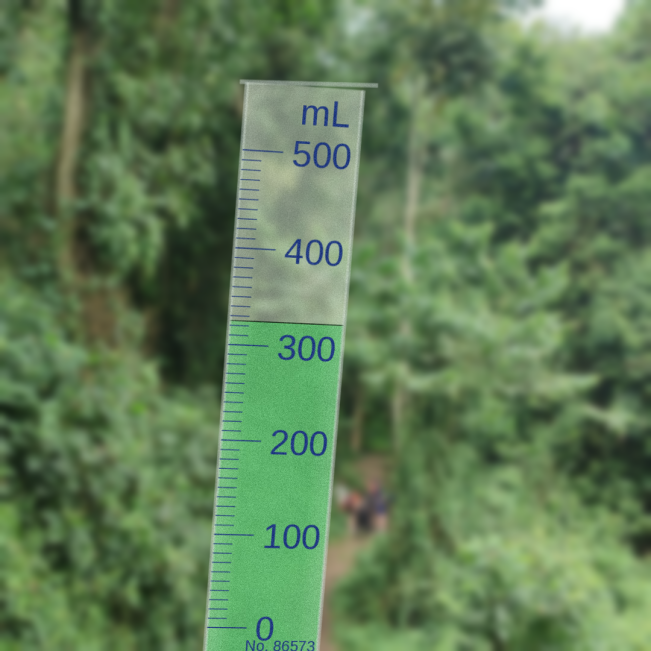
{"value": 325, "unit": "mL"}
